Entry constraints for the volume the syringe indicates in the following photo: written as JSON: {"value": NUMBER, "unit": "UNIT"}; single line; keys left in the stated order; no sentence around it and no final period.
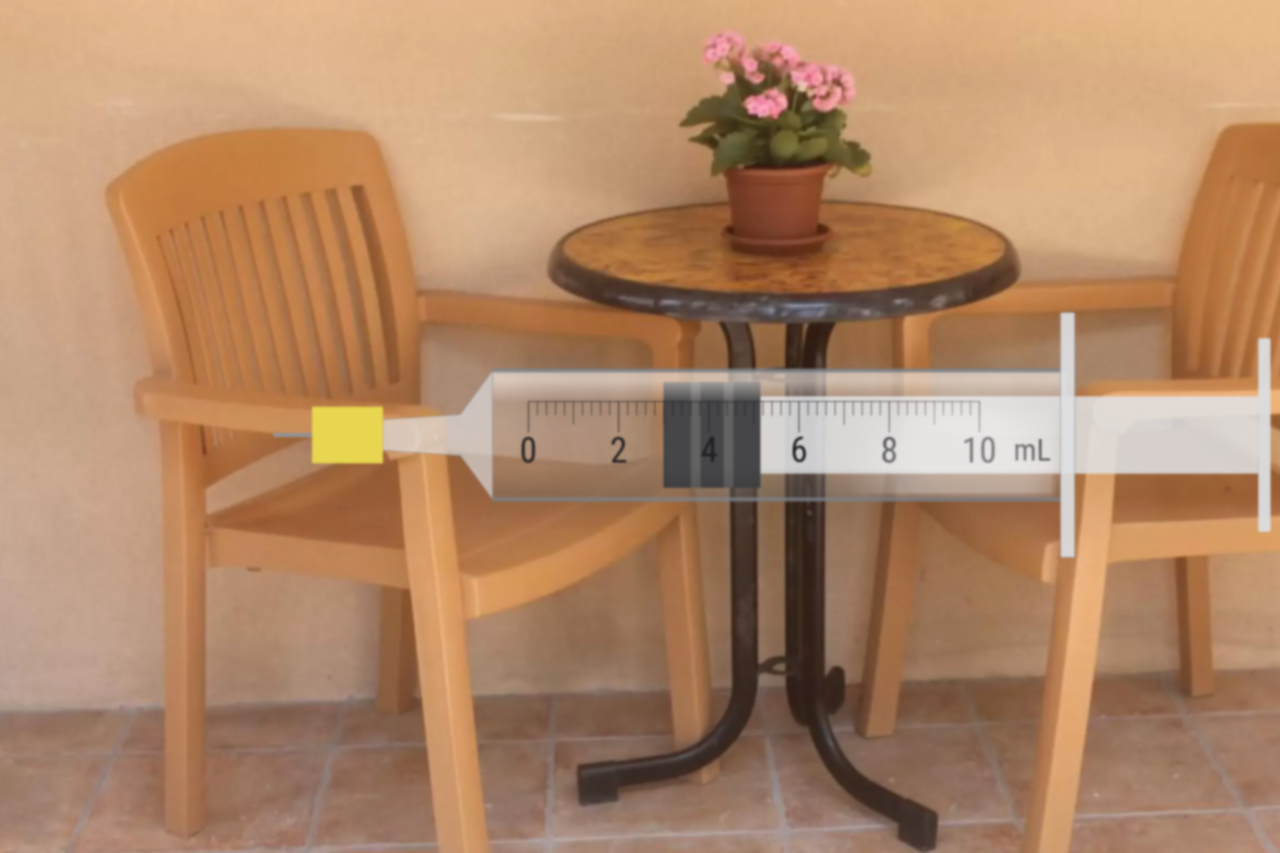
{"value": 3, "unit": "mL"}
